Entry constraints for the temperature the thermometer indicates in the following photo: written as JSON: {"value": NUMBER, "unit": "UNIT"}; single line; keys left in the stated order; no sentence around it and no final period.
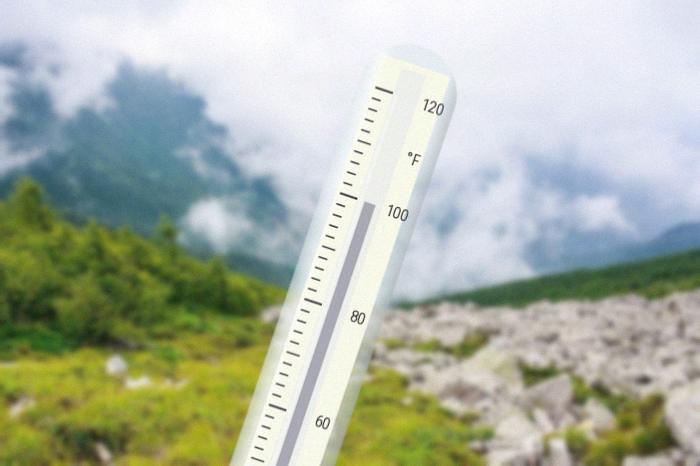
{"value": 100, "unit": "°F"}
